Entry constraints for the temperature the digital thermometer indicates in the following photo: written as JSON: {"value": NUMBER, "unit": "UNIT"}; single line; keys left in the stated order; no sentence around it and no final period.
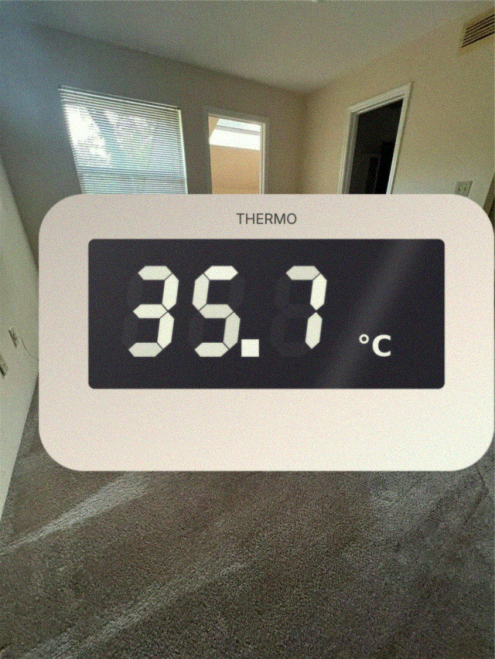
{"value": 35.7, "unit": "°C"}
